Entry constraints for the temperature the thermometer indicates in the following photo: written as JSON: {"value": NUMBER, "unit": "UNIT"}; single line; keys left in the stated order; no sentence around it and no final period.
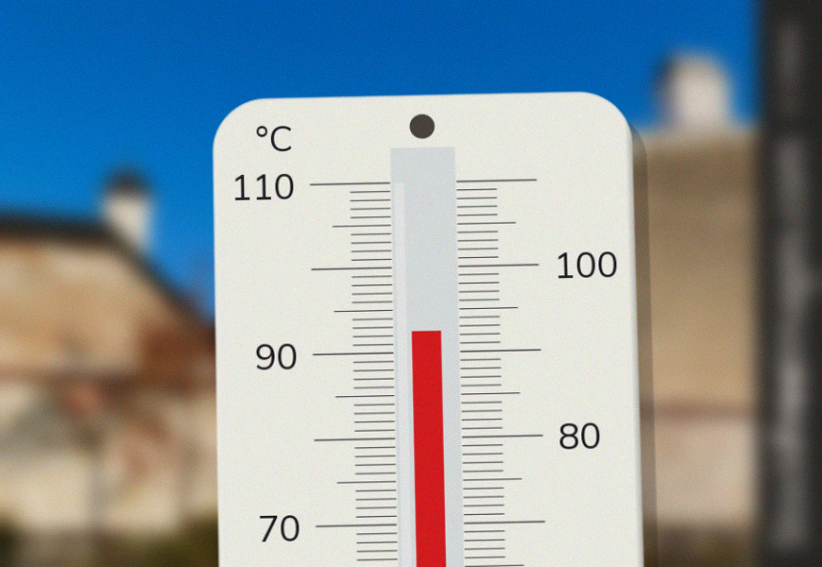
{"value": 92.5, "unit": "°C"}
